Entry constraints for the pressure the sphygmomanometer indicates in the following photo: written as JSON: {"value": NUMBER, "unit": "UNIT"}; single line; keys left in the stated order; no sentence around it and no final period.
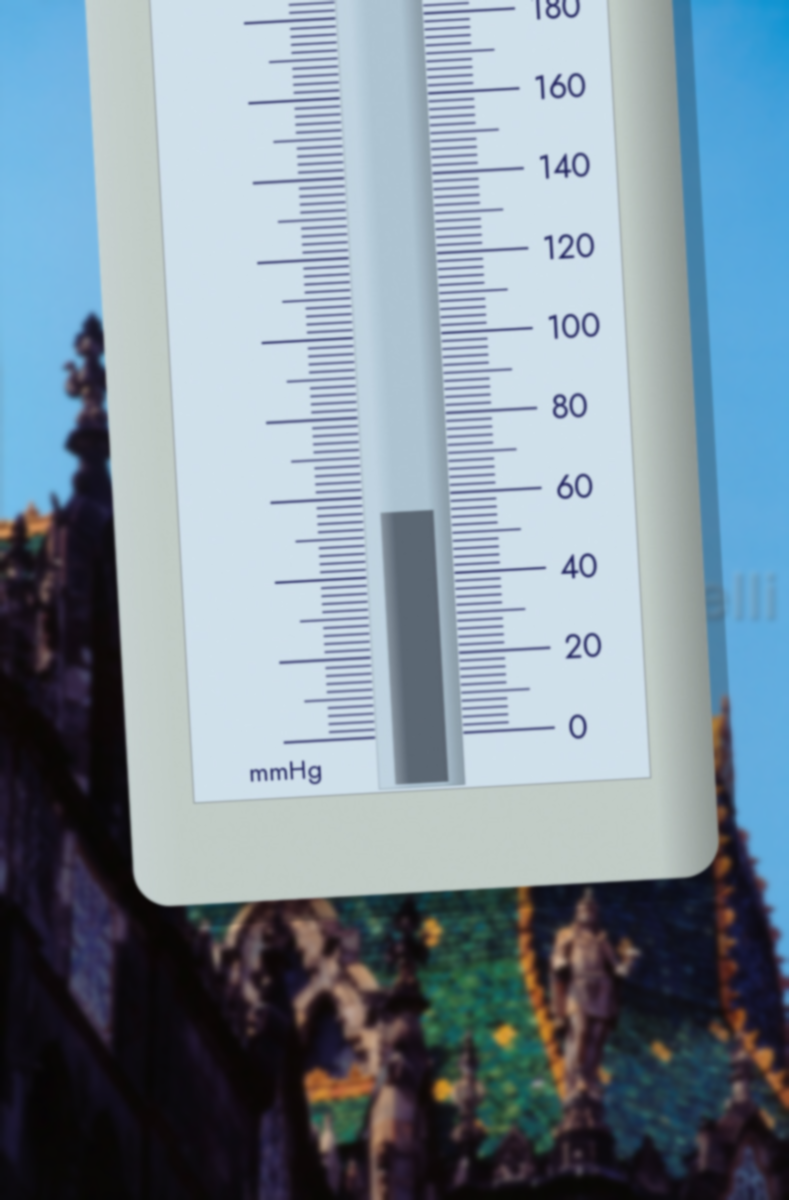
{"value": 56, "unit": "mmHg"}
